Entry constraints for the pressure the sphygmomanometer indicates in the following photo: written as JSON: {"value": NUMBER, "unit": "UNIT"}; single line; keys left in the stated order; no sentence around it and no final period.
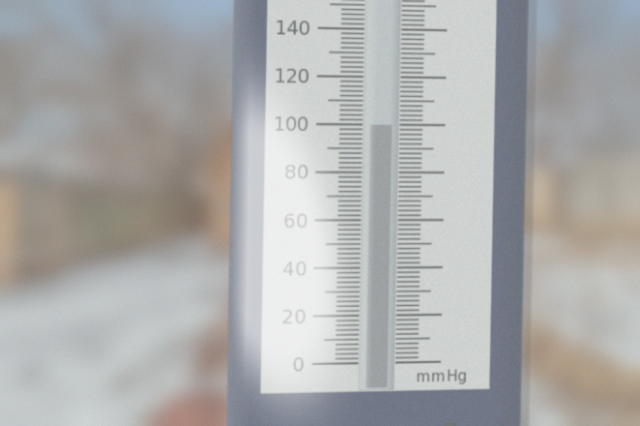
{"value": 100, "unit": "mmHg"}
